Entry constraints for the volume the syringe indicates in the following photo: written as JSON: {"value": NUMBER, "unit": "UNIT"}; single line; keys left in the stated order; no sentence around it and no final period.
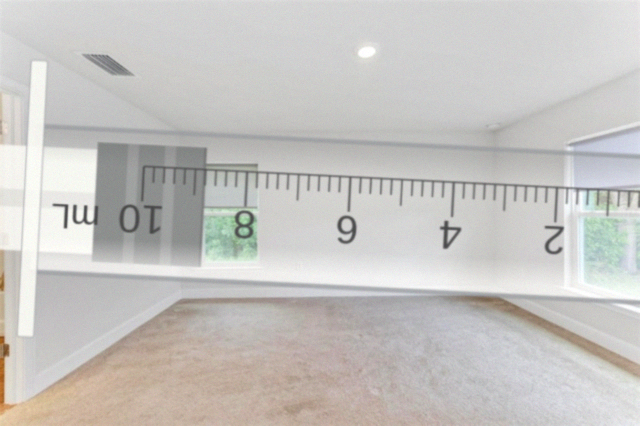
{"value": 8.8, "unit": "mL"}
